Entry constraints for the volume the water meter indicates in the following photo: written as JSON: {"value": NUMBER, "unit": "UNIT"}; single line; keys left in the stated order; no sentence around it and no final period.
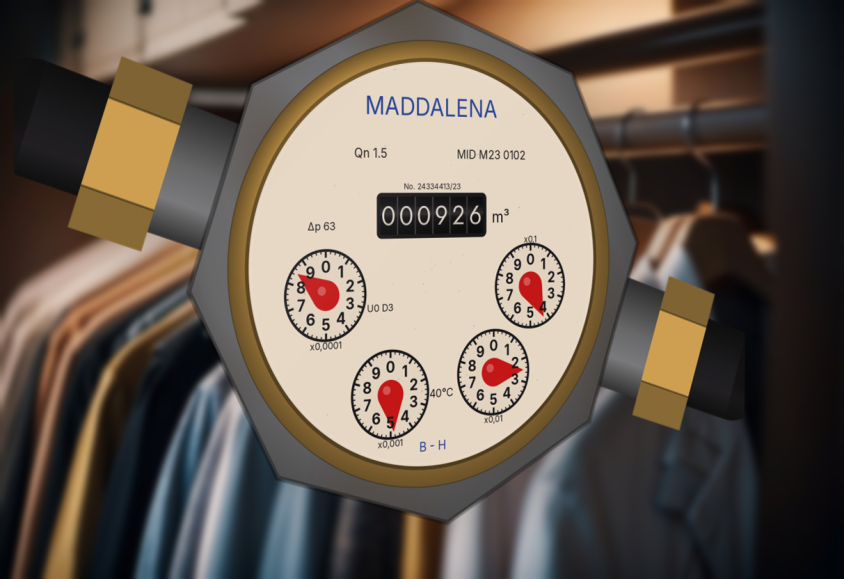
{"value": 926.4248, "unit": "m³"}
